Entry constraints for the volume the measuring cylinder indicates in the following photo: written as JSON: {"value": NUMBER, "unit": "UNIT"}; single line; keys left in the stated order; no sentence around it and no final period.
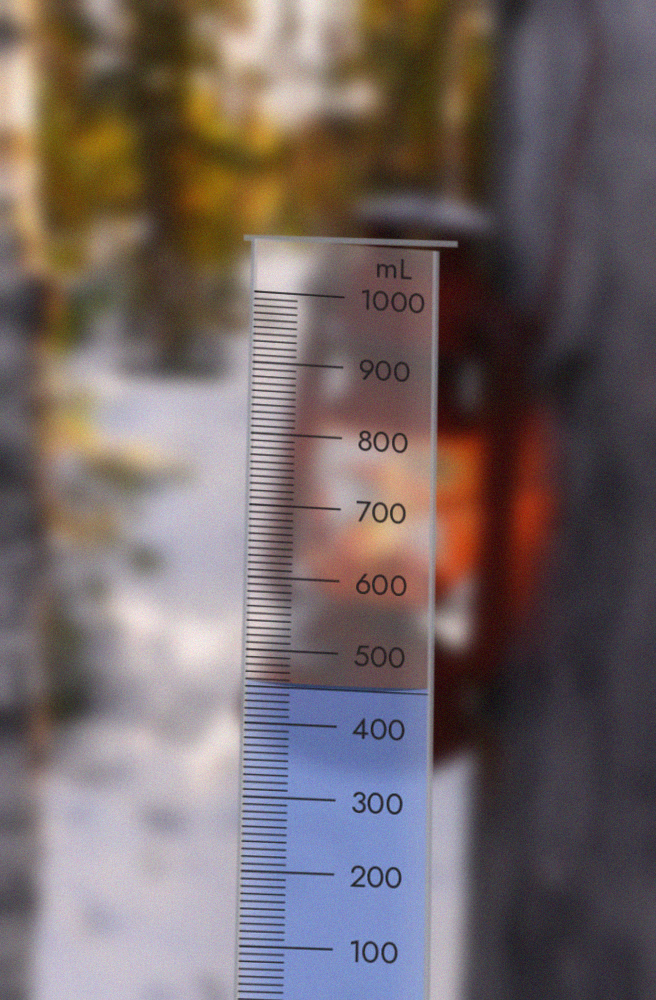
{"value": 450, "unit": "mL"}
